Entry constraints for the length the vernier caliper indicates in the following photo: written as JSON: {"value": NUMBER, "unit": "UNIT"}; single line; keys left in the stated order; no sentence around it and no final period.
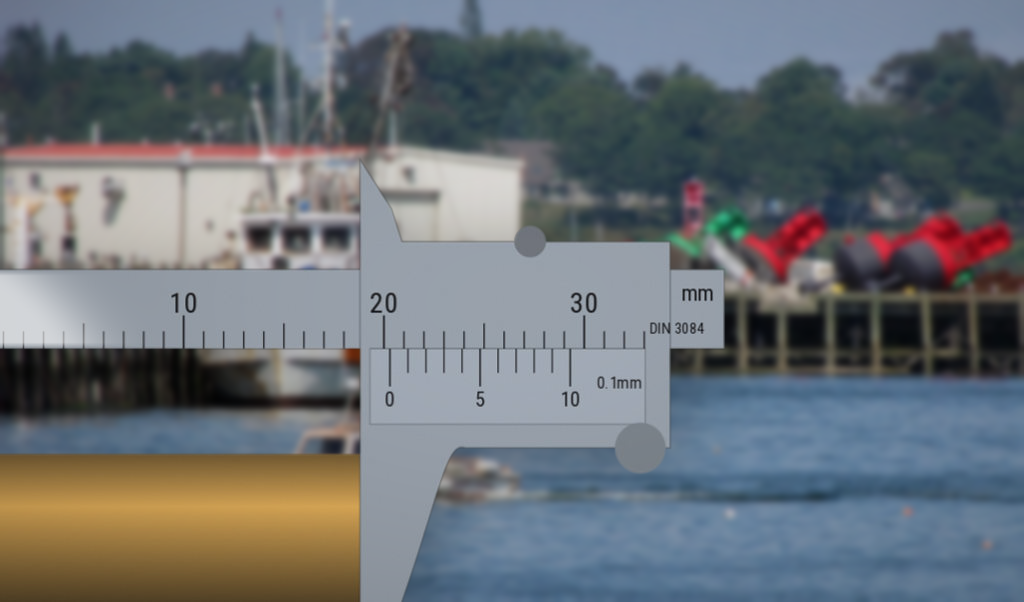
{"value": 20.3, "unit": "mm"}
